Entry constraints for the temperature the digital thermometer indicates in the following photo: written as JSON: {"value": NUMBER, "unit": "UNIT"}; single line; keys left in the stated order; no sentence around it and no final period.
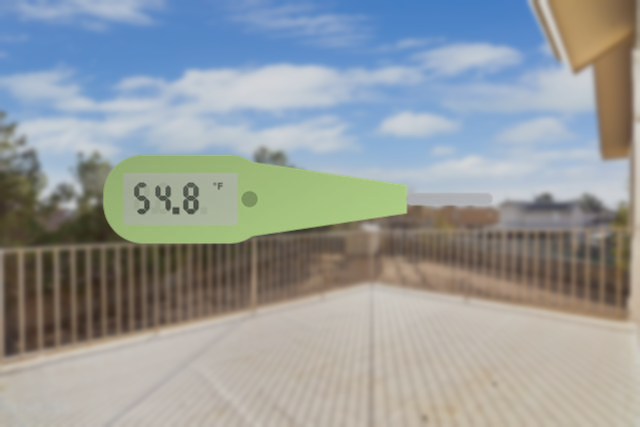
{"value": 54.8, "unit": "°F"}
